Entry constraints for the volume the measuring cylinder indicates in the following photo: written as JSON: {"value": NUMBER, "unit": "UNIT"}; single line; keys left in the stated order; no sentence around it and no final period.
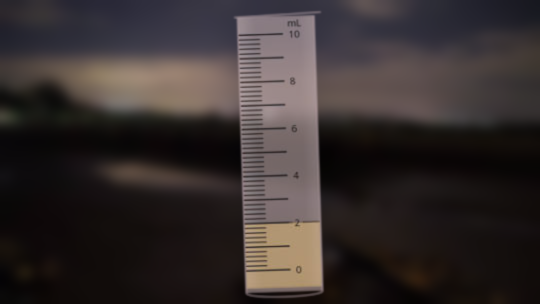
{"value": 2, "unit": "mL"}
